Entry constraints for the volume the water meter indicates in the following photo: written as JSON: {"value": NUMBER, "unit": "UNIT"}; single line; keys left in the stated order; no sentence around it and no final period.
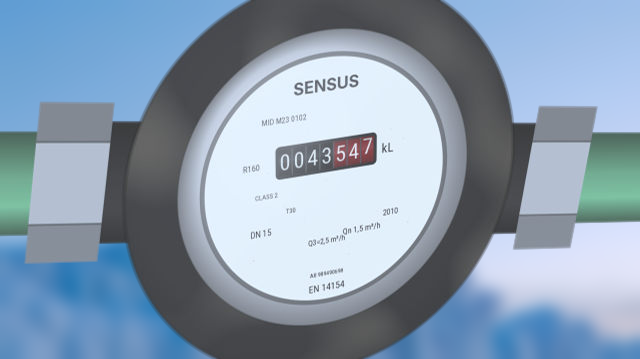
{"value": 43.547, "unit": "kL"}
